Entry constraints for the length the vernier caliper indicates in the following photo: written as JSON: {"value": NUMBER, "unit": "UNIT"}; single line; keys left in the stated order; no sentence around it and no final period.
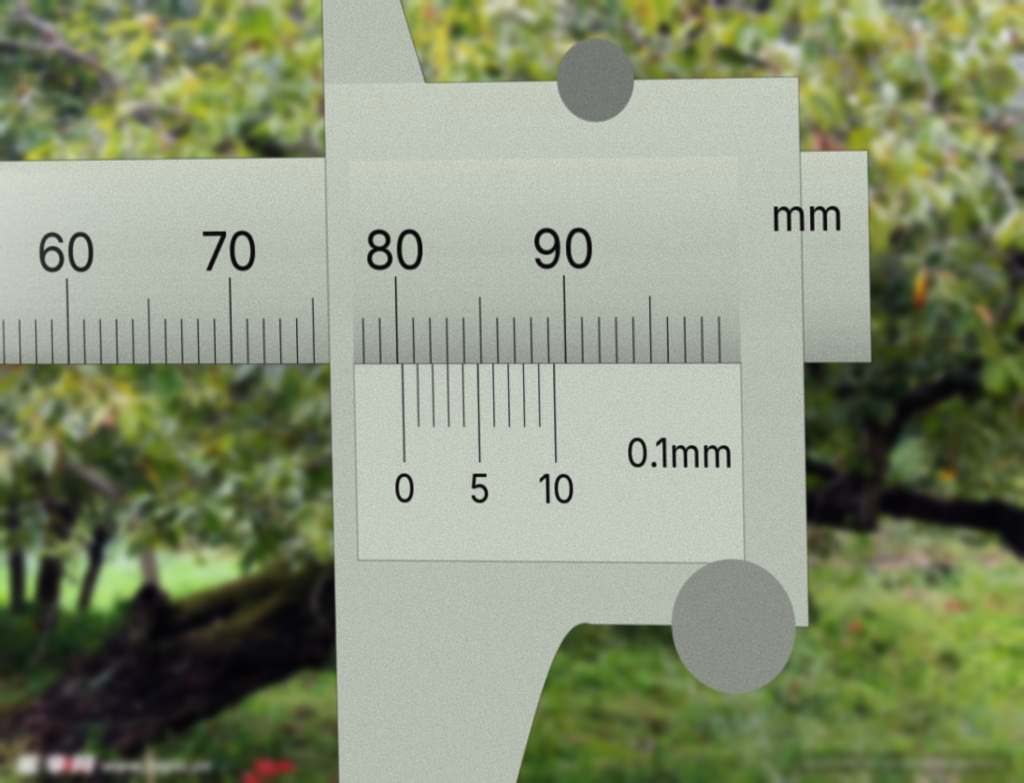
{"value": 80.3, "unit": "mm"}
